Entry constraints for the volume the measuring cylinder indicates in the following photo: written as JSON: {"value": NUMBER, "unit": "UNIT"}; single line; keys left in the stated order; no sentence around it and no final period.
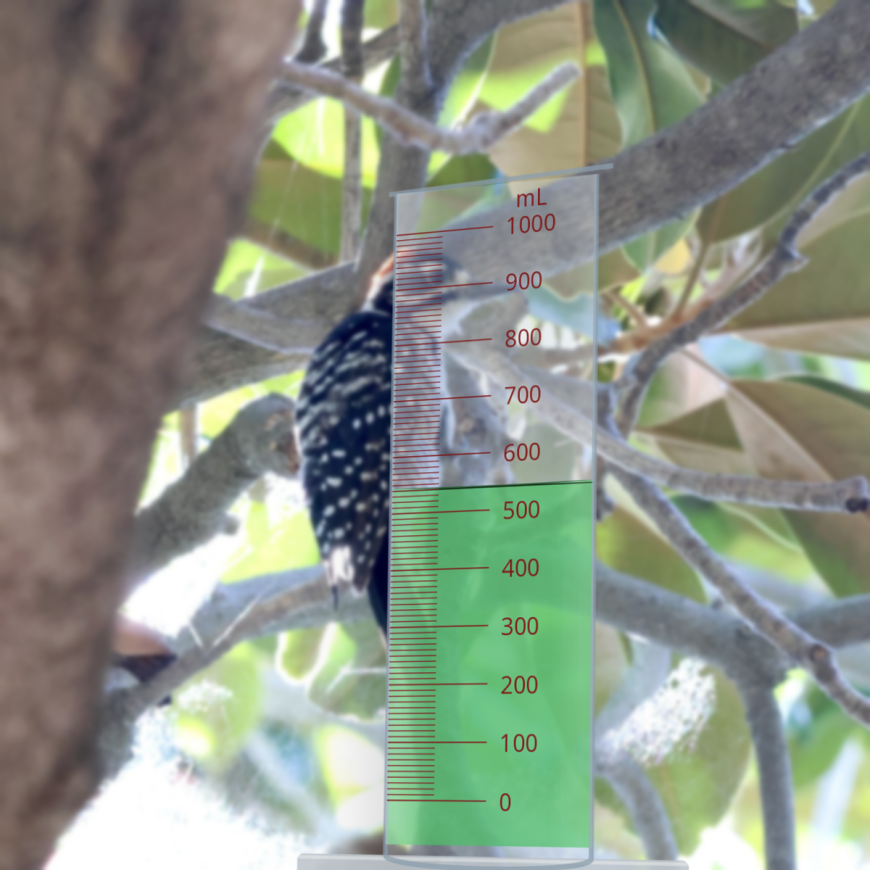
{"value": 540, "unit": "mL"}
